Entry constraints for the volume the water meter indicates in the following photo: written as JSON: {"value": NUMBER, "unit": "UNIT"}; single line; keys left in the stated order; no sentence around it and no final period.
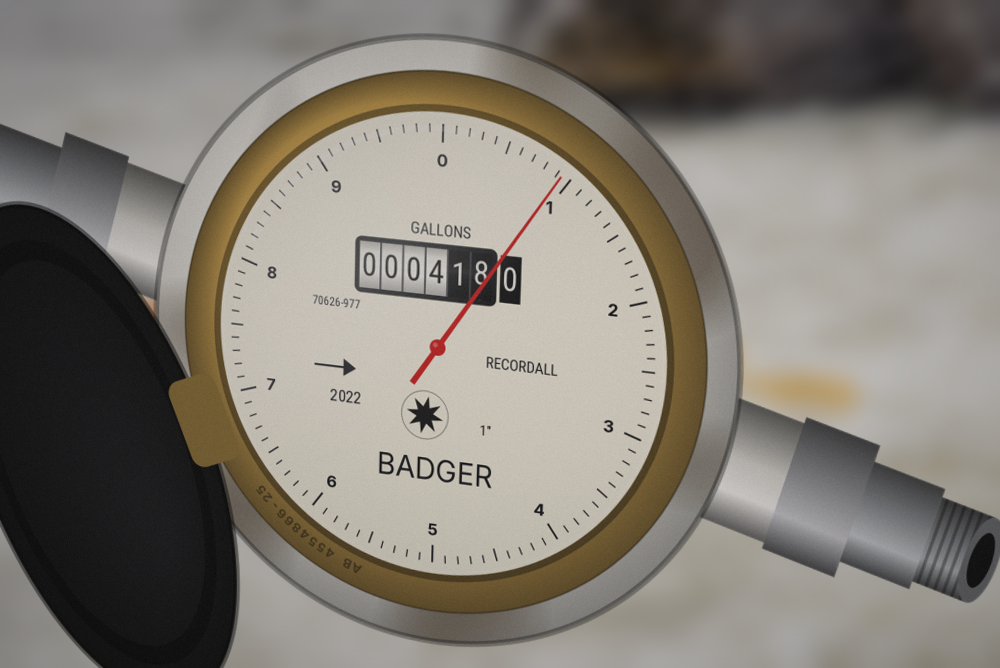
{"value": 4180.9, "unit": "gal"}
